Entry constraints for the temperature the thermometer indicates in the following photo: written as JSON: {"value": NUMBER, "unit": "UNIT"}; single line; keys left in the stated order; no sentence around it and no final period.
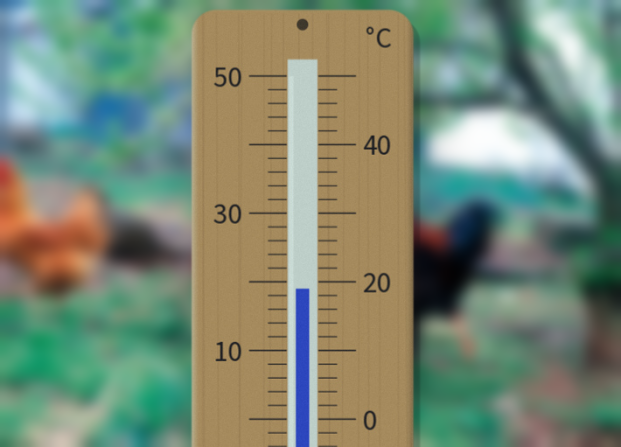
{"value": 19, "unit": "°C"}
